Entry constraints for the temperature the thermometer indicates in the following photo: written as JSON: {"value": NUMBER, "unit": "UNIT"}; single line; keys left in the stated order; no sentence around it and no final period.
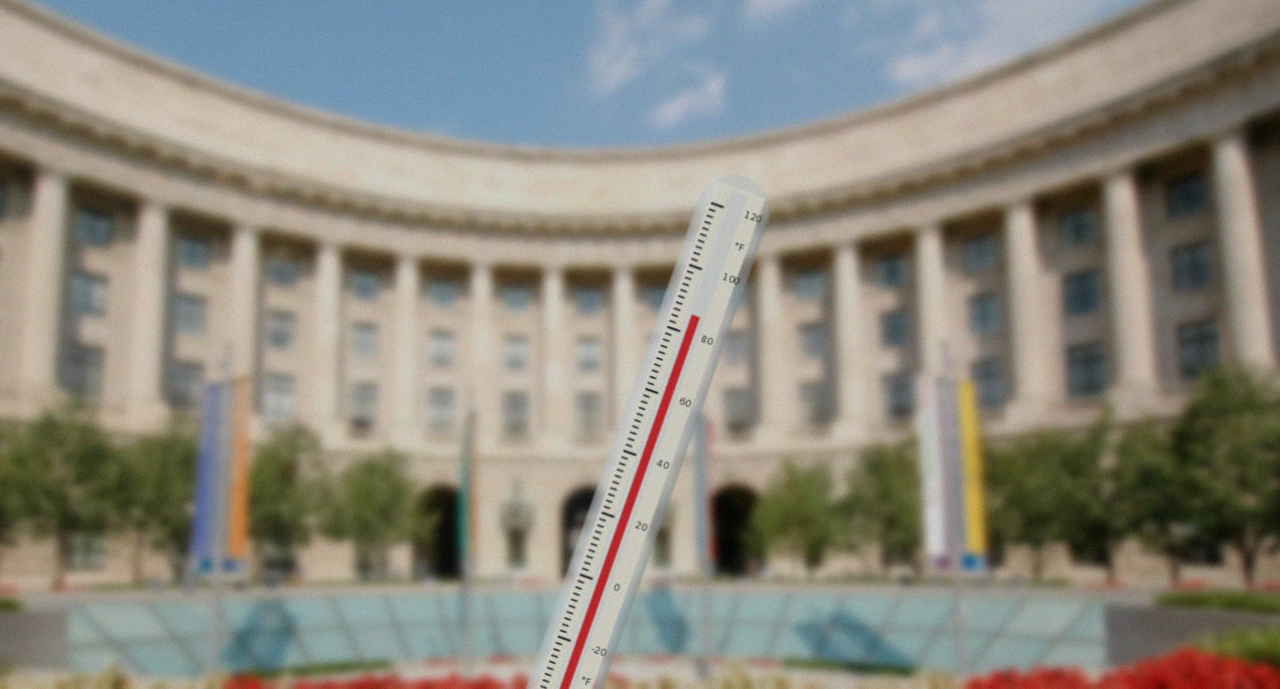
{"value": 86, "unit": "°F"}
